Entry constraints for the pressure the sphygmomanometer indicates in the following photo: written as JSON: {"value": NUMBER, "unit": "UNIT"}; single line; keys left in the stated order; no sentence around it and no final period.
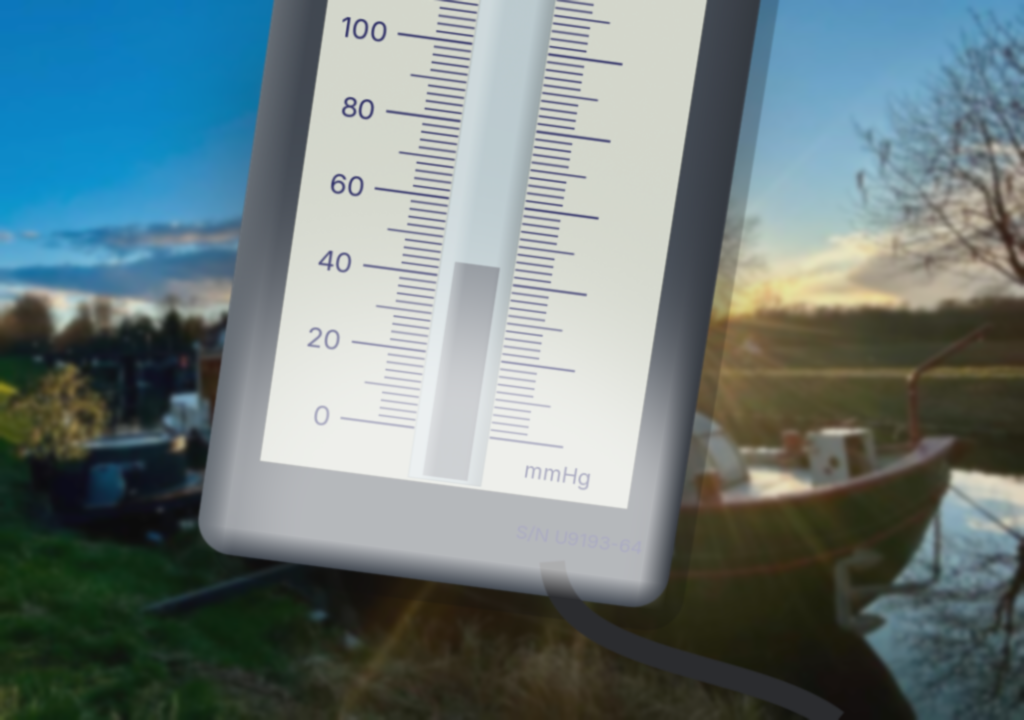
{"value": 44, "unit": "mmHg"}
